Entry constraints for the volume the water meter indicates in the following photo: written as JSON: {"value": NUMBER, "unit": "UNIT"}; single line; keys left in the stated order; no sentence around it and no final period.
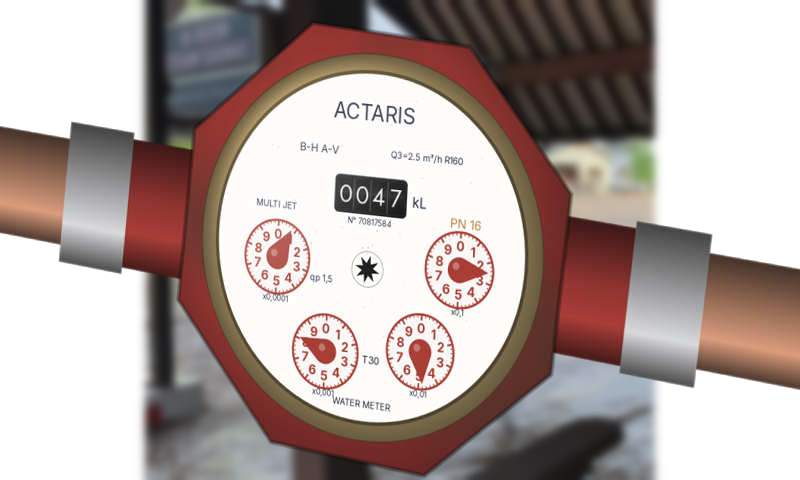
{"value": 47.2480, "unit": "kL"}
